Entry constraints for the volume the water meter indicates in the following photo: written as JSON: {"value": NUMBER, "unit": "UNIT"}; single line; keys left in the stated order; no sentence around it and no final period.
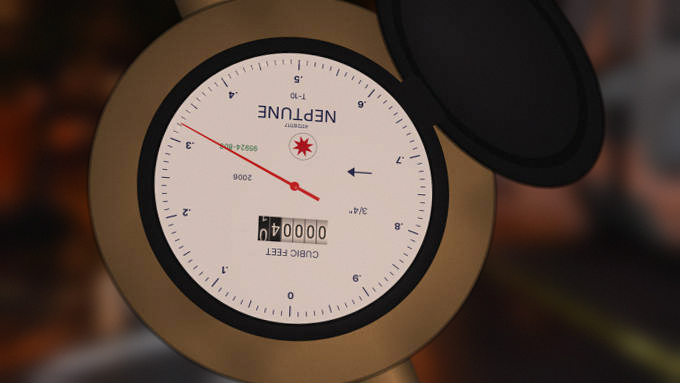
{"value": 40.32, "unit": "ft³"}
